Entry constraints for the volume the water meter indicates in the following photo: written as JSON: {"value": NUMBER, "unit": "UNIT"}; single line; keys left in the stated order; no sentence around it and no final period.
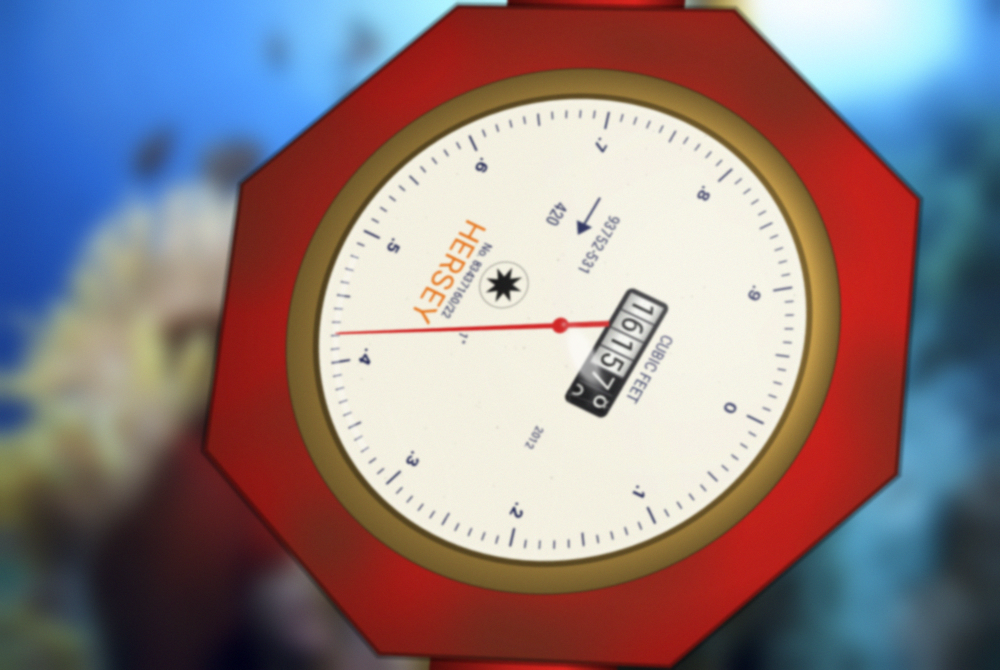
{"value": 161578.42, "unit": "ft³"}
